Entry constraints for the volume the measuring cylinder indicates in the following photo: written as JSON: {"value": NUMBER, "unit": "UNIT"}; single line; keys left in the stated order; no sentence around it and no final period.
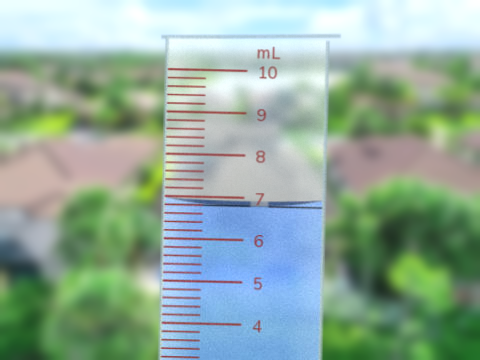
{"value": 6.8, "unit": "mL"}
